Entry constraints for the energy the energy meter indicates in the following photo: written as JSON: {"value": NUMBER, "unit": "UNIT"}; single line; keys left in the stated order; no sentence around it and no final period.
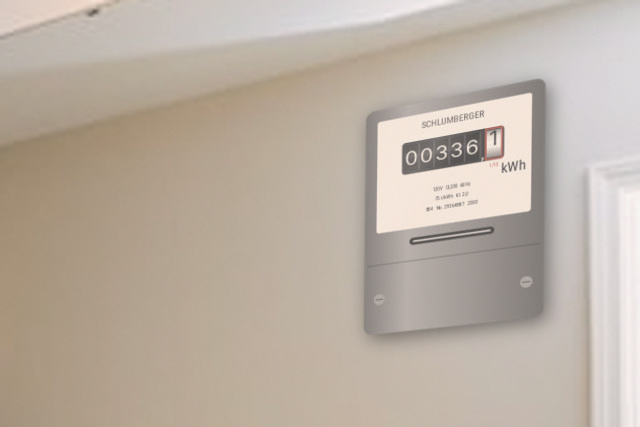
{"value": 336.1, "unit": "kWh"}
